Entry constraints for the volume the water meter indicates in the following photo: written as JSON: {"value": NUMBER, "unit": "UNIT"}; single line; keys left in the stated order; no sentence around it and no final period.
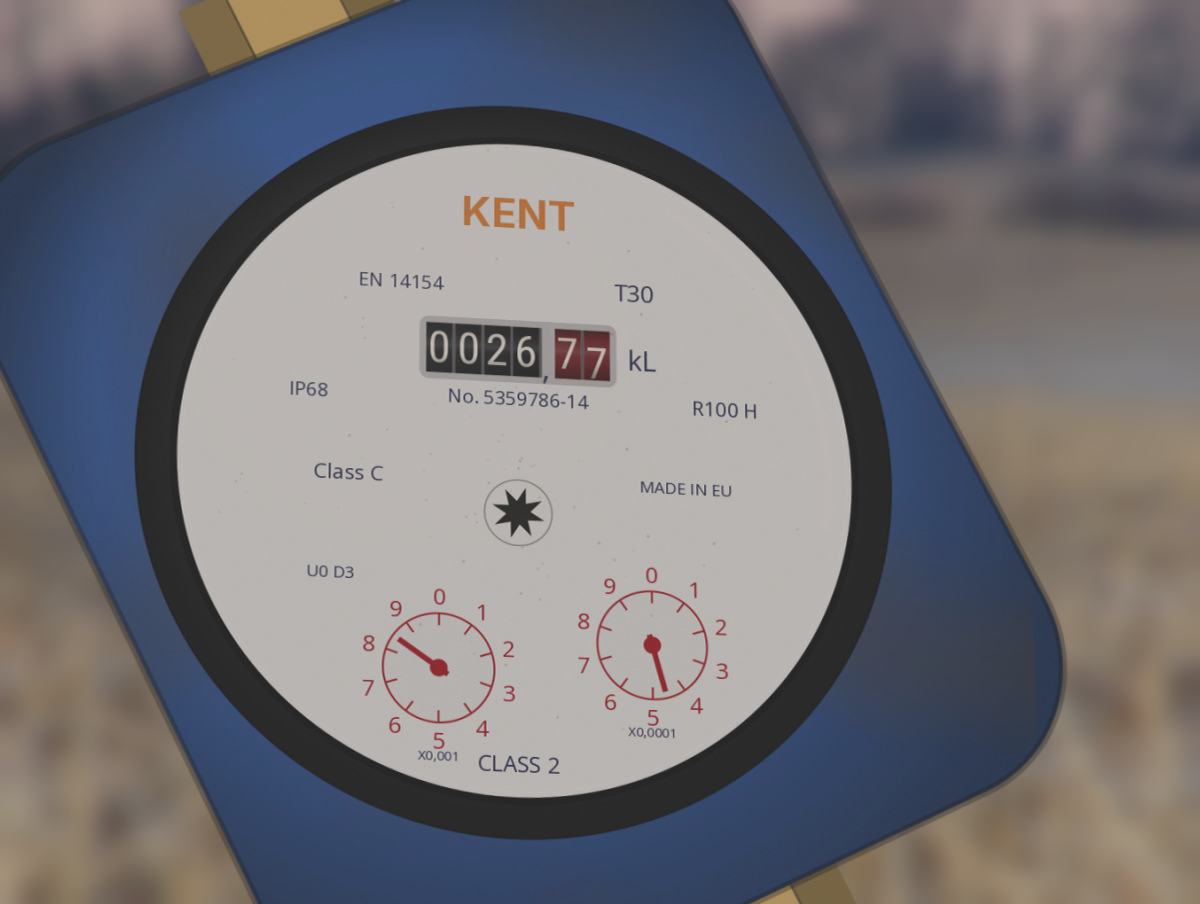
{"value": 26.7684, "unit": "kL"}
